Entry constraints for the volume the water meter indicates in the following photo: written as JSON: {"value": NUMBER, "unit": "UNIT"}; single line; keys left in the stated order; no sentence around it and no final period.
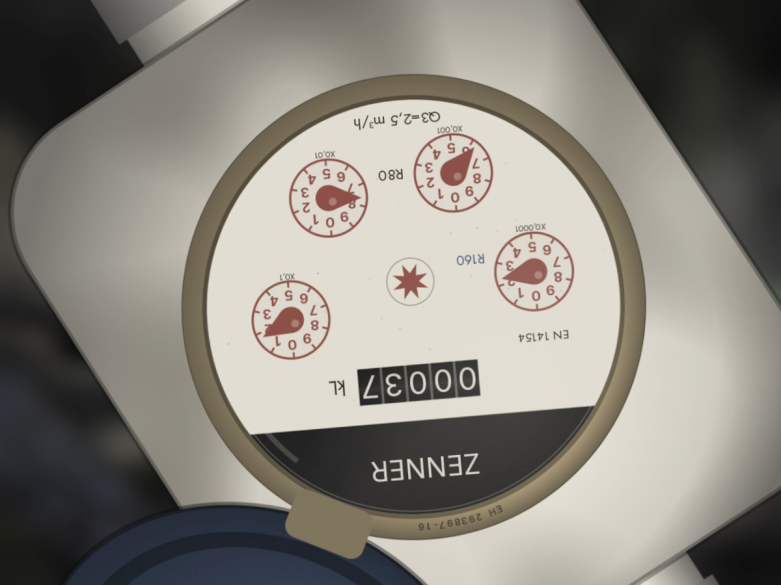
{"value": 37.1762, "unit": "kL"}
